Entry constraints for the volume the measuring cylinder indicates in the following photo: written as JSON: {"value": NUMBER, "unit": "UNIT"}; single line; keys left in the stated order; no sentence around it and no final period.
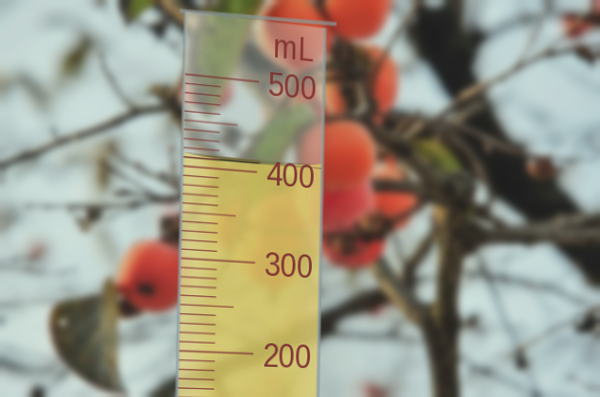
{"value": 410, "unit": "mL"}
